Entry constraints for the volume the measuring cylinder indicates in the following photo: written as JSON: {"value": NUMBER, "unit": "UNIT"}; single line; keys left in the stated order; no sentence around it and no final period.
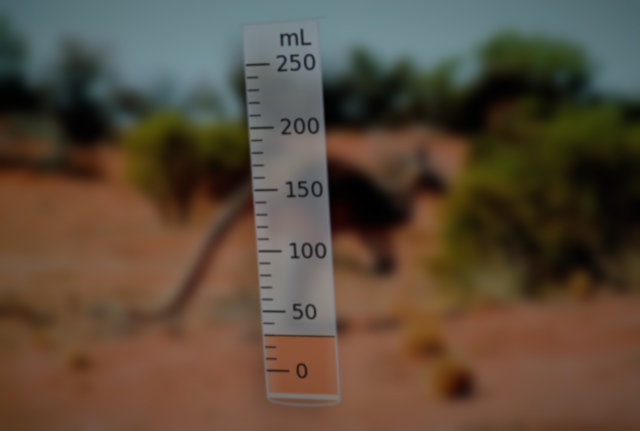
{"value": 30, "unit": "mL"}
